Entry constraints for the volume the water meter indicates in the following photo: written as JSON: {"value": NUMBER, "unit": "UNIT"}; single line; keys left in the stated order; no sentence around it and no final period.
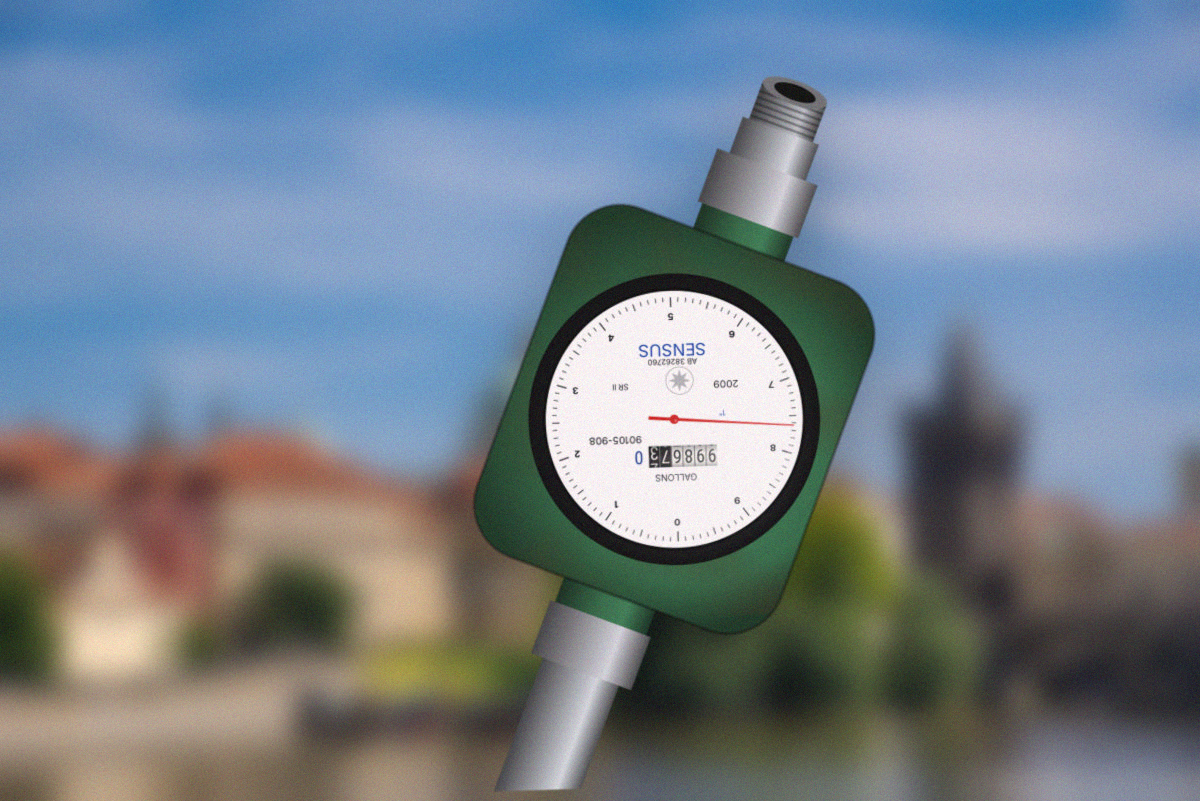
{"value": 9986727.6, "unit": "gal"}
